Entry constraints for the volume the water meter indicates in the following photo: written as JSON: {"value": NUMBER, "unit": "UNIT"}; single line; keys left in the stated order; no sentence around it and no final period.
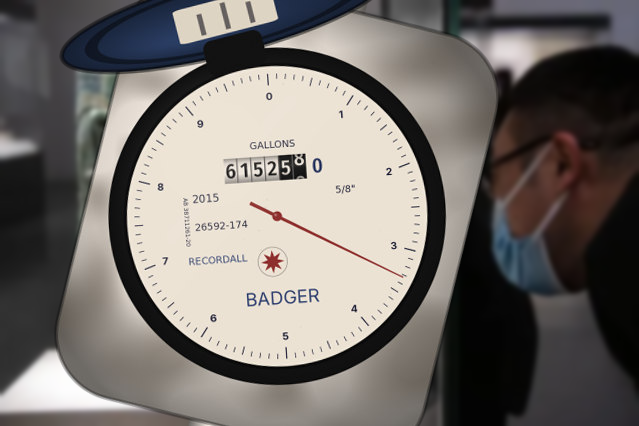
{"value": 6152583.3, "unit": "gal"}
